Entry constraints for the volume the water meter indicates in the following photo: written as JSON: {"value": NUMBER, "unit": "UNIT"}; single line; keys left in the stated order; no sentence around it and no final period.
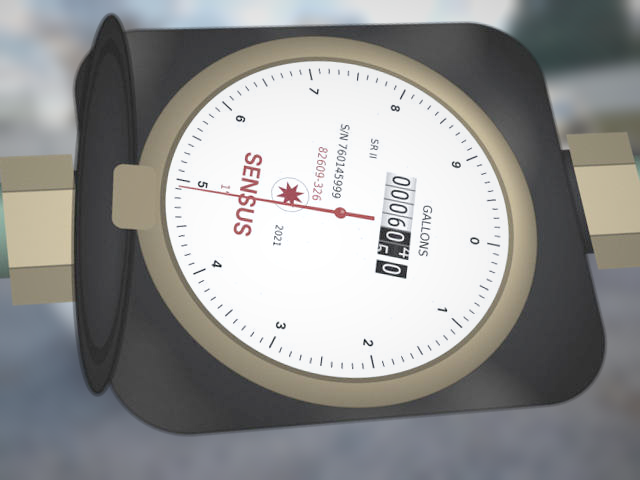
{"value": 6044.9, "unit": "gal"}
